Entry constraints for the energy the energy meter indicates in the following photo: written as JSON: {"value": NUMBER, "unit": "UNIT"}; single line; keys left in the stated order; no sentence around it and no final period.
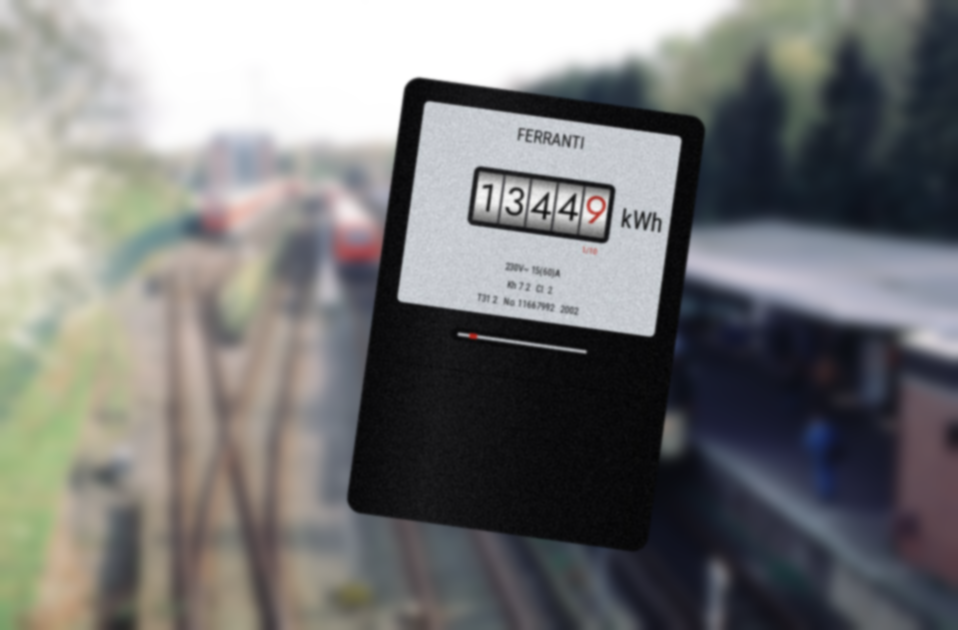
{"value": 1344.9, "unit": "kWh"}
